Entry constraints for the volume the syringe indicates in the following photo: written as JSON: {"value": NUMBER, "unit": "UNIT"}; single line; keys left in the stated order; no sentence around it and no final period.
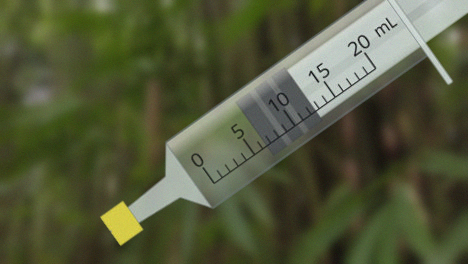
{"value": 6.5, "unit": "mL"}
